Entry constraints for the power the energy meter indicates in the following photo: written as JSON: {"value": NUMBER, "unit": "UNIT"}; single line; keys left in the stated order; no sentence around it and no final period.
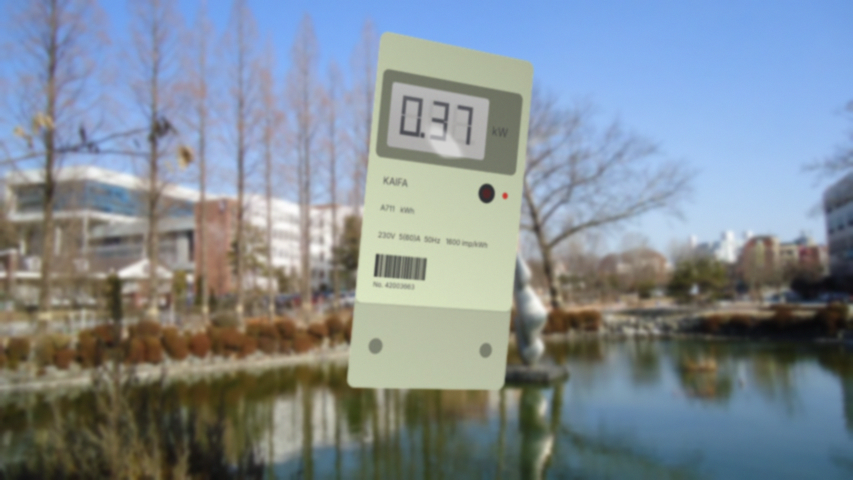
{"value": 0.37, "unit": "kW"}
